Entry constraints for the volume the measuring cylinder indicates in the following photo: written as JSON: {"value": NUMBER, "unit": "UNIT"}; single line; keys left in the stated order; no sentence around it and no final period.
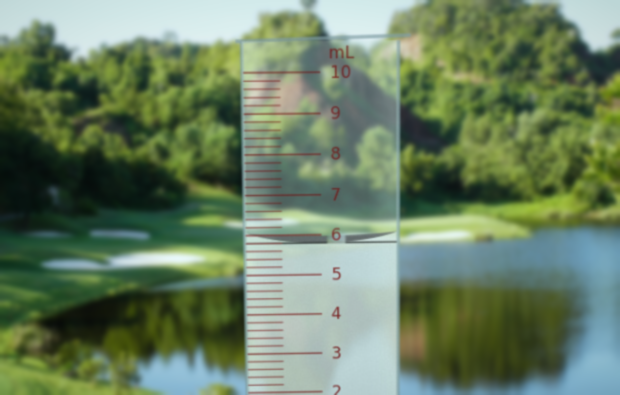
{"value": 5.8, "unit": "mL"}
